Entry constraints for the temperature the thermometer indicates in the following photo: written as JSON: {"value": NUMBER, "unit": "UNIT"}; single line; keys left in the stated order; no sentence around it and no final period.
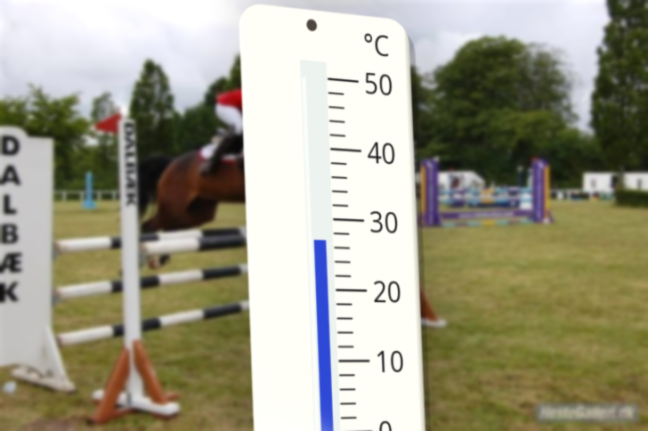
{"value": 27, "unit": "°C"}
